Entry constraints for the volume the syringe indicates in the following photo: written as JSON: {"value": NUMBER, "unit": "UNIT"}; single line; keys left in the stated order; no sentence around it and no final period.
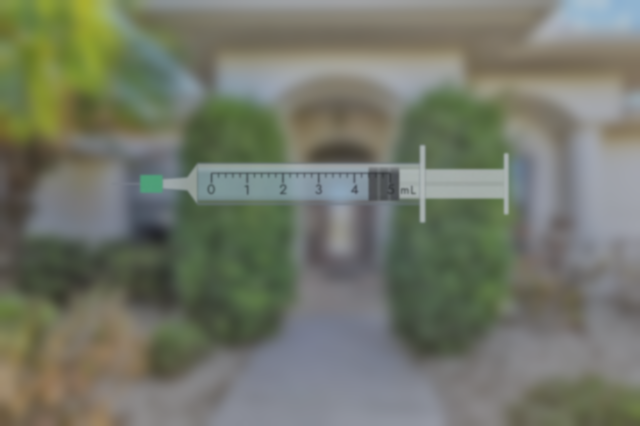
{"value": 4.4, "unit": "mL"}
